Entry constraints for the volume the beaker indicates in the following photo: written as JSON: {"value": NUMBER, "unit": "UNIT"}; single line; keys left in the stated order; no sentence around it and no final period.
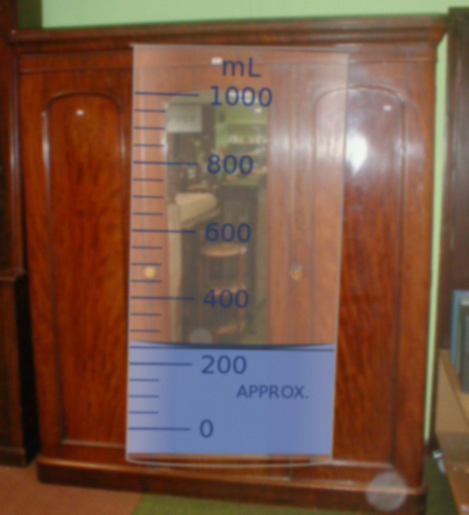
{"value": 250, "unit": "mL"}
